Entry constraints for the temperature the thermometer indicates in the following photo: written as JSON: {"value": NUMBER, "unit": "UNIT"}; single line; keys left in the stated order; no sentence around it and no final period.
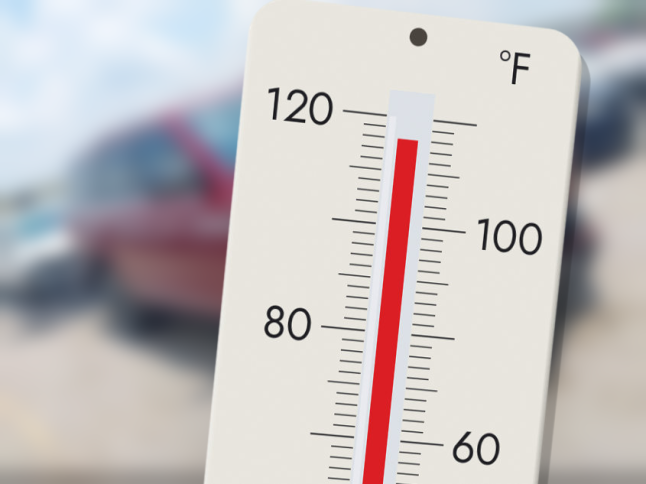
{"value": 116, "unit": "°F"}
